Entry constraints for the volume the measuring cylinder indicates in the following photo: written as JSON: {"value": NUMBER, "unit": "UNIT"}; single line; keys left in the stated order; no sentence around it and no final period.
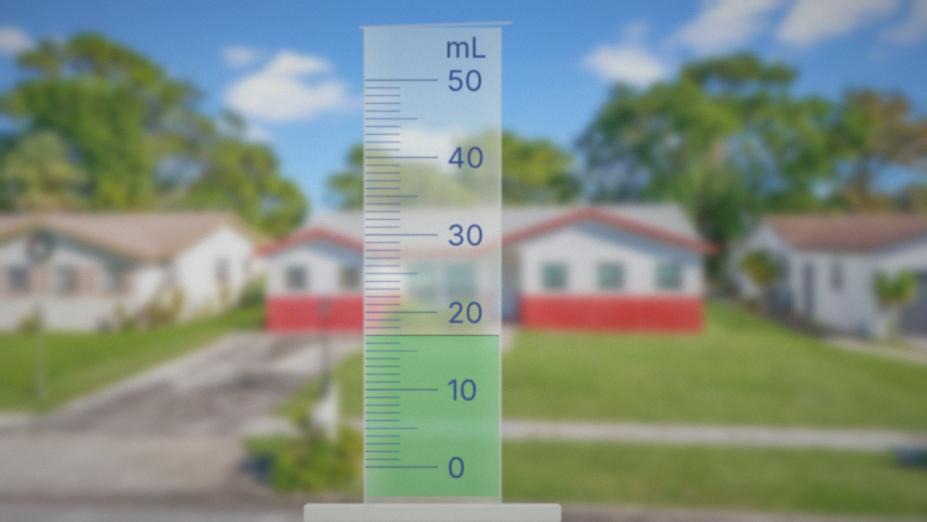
{"value": 17, "unit": "mL"}
